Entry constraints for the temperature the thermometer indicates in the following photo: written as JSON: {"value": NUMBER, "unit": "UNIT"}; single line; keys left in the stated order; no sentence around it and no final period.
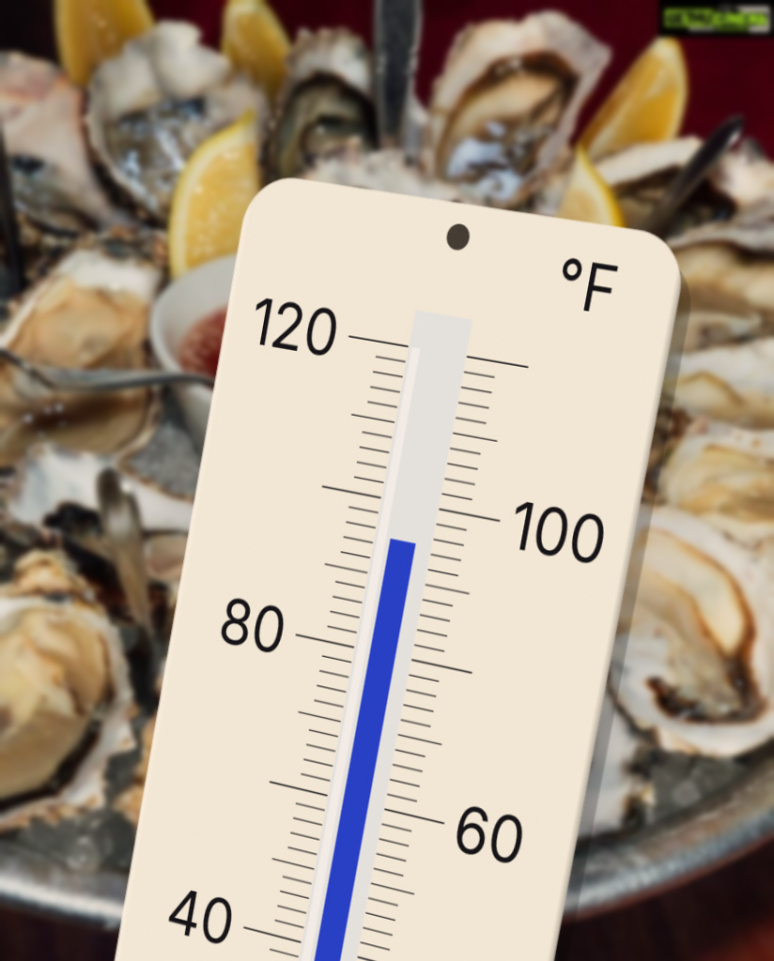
{"value": 95, "unit": "°F"}
